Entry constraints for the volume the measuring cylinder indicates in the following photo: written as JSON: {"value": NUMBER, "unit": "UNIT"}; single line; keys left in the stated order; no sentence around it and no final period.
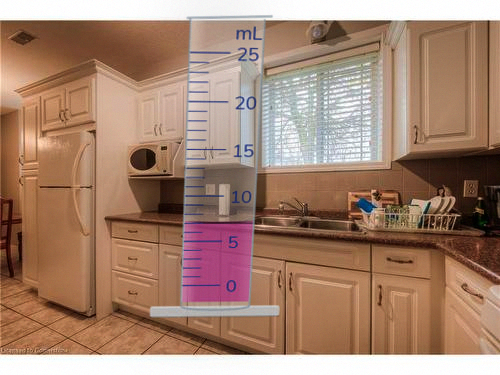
{"value": 7, "unit": "mL"}
